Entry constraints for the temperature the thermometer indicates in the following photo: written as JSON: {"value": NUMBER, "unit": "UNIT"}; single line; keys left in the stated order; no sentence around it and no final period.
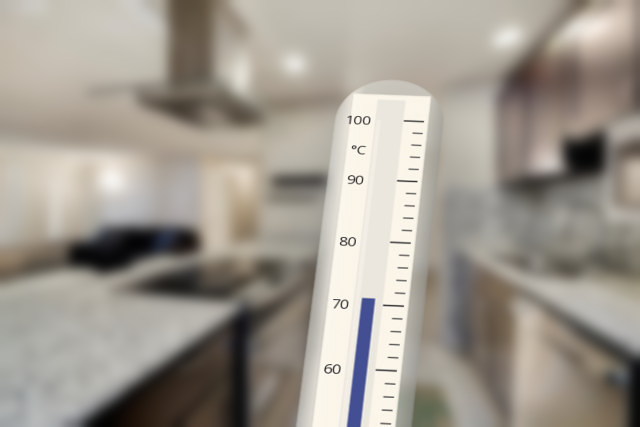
{"value": 71, "unit": "°C"}
